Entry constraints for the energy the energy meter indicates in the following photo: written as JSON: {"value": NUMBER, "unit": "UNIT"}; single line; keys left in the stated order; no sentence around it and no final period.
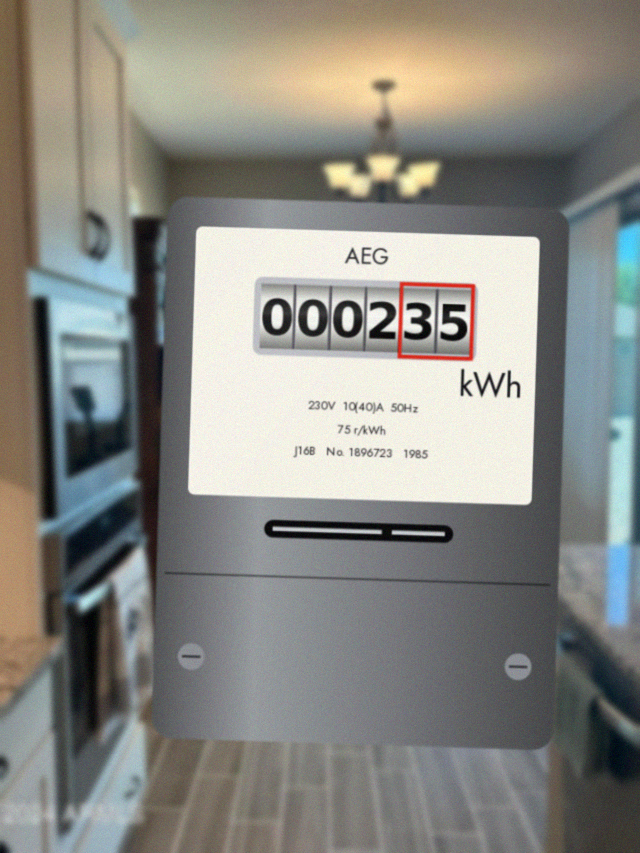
{"value": 2.35, "unit": "kWh"}
